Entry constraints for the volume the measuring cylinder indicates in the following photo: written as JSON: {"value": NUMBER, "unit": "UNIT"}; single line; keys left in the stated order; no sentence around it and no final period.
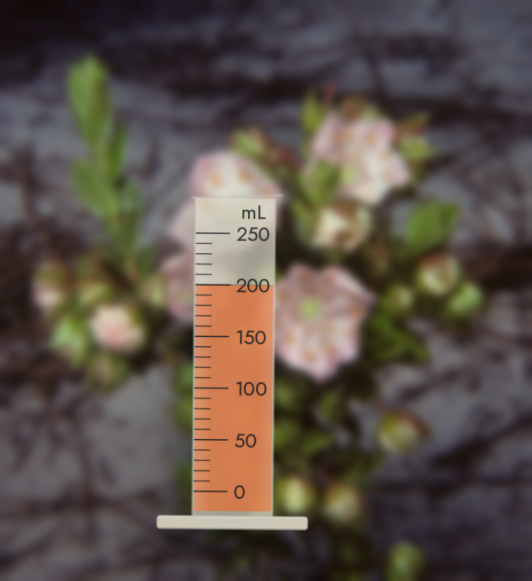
{"value": 200, "unit": "mL"}
